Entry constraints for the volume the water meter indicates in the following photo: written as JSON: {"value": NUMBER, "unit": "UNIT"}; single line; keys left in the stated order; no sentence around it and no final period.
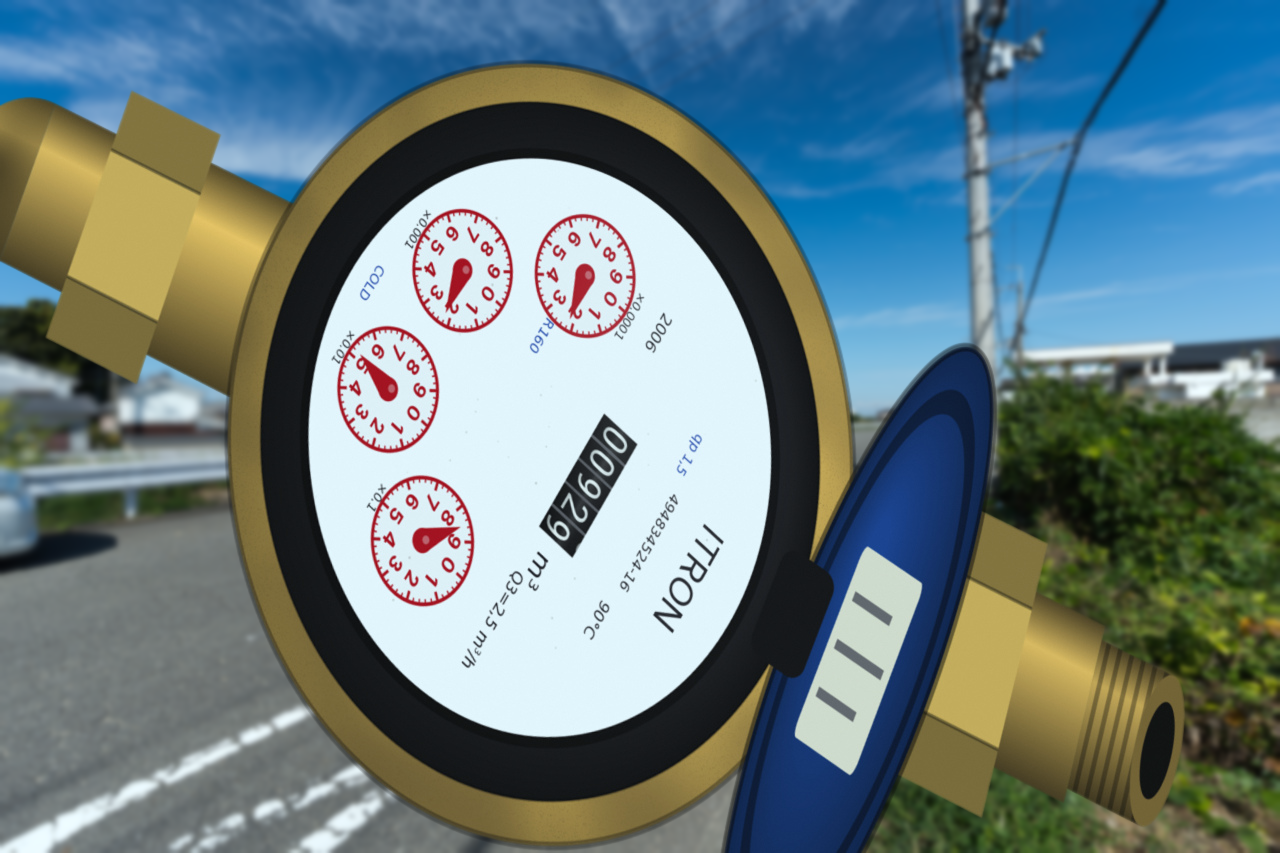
{"value": 928.8522, "unit": "m³"}
